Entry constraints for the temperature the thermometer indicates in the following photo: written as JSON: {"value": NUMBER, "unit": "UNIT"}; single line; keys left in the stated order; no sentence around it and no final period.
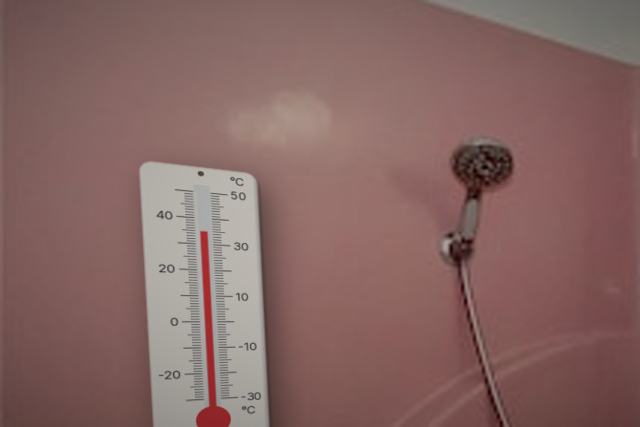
{"value": 35, "unit": "°C"}
